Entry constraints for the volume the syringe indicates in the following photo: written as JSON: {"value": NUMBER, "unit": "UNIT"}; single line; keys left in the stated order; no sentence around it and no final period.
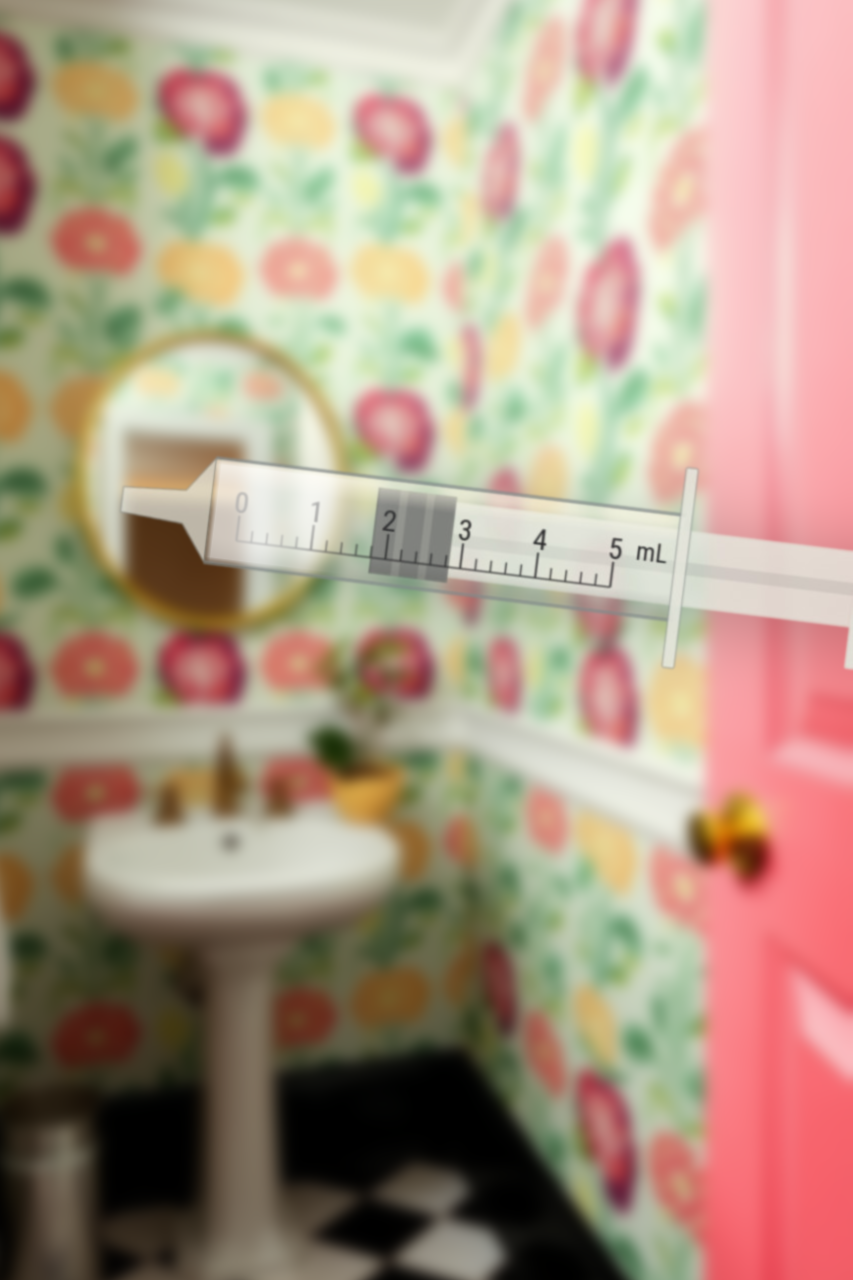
{"value": 1.8, "unit": "mL"}
